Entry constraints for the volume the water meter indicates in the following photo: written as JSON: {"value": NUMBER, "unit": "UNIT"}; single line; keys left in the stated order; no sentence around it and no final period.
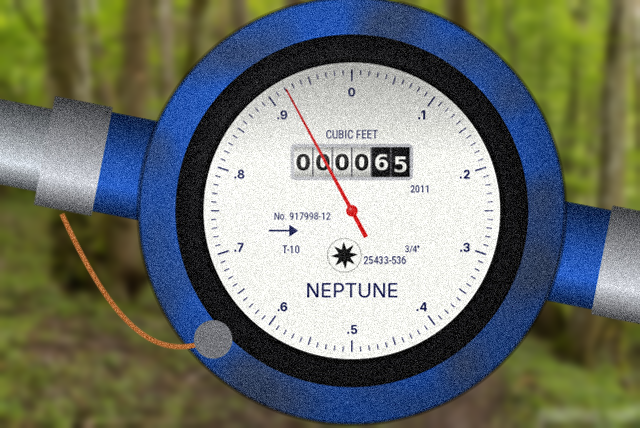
{"value": 64.92, "unit": "ft³"}
